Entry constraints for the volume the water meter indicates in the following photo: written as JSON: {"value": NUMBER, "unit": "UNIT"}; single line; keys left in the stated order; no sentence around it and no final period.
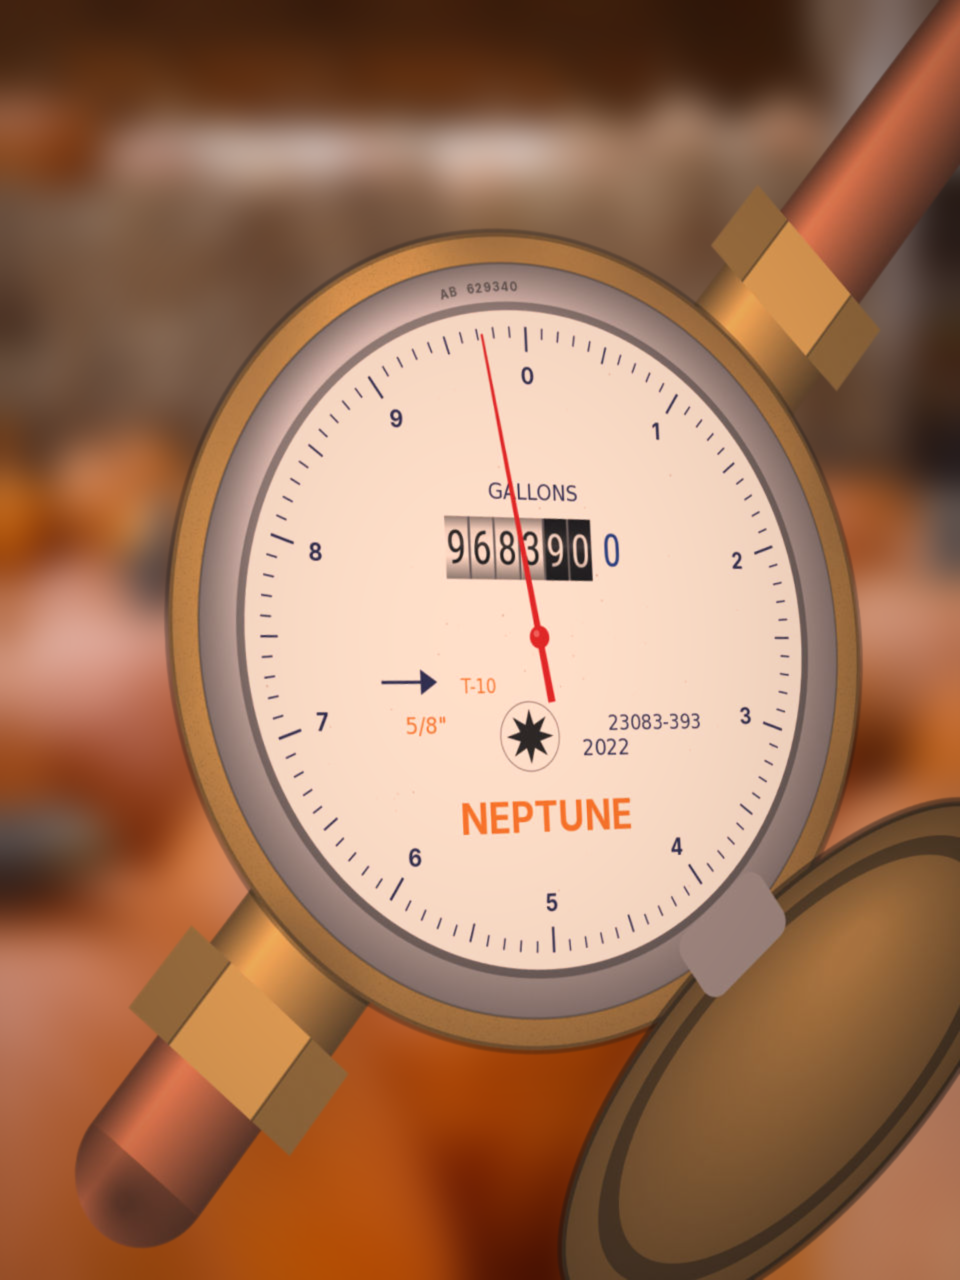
{"value": 9683899.7, "unit": "gal"}
